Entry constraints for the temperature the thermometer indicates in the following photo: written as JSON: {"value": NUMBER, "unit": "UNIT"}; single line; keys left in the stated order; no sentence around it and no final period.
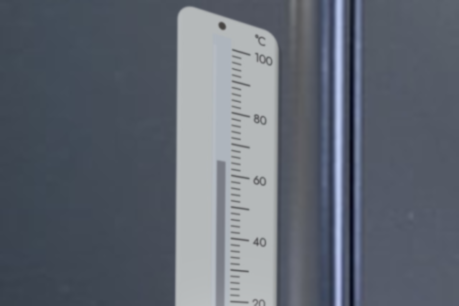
{"value": 64, "unit": "°C"}
